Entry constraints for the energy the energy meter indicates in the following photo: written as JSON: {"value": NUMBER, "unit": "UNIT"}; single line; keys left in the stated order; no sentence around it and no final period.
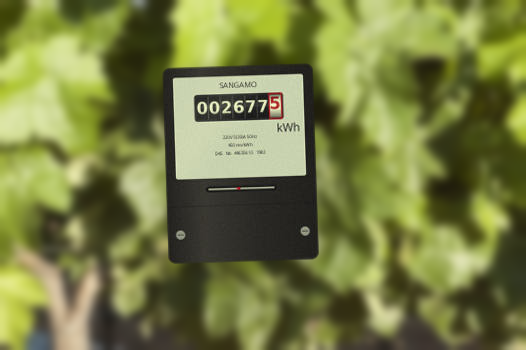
{"value": 2677.5, "unit": "kWh"}
